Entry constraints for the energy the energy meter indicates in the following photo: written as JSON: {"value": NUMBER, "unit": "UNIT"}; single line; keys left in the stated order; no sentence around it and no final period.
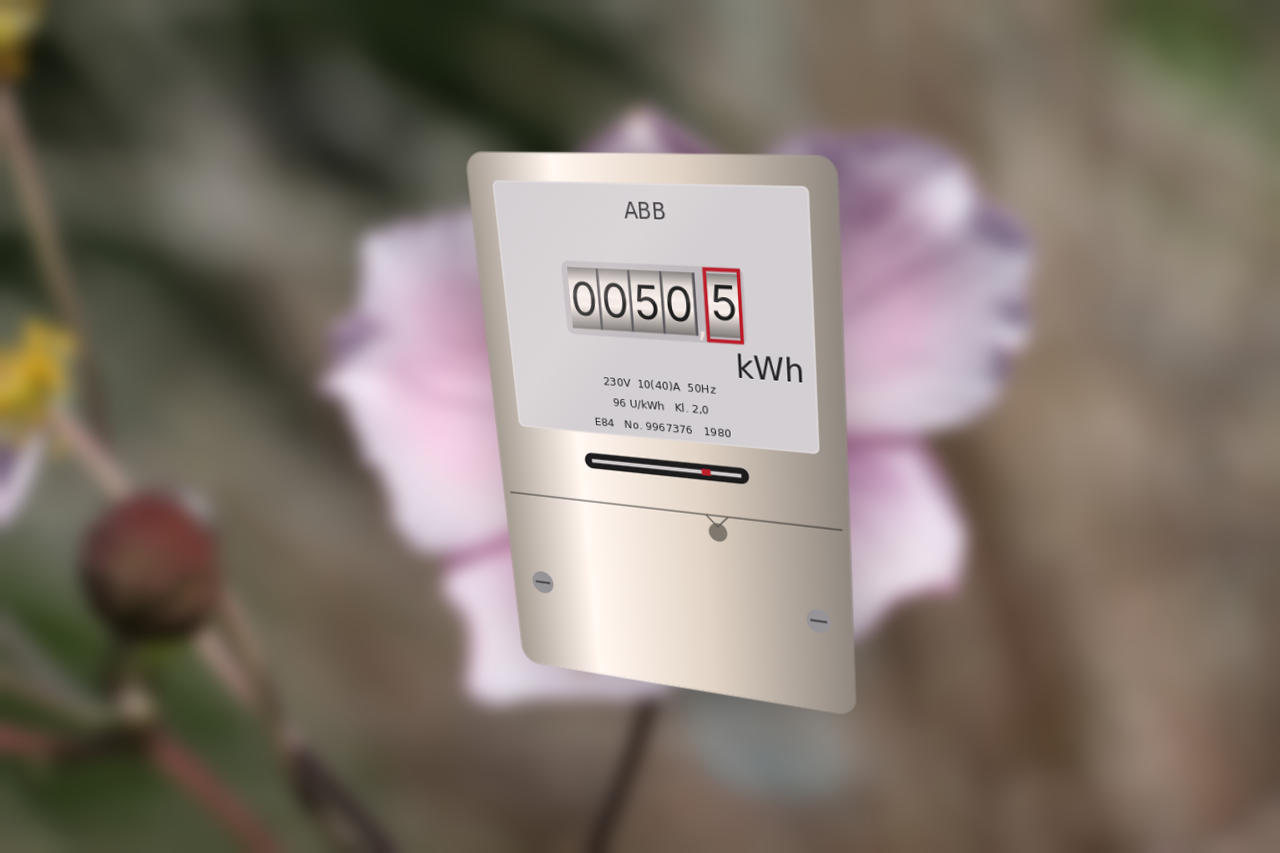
{"value": 50.5, "unit": "kWh"}
